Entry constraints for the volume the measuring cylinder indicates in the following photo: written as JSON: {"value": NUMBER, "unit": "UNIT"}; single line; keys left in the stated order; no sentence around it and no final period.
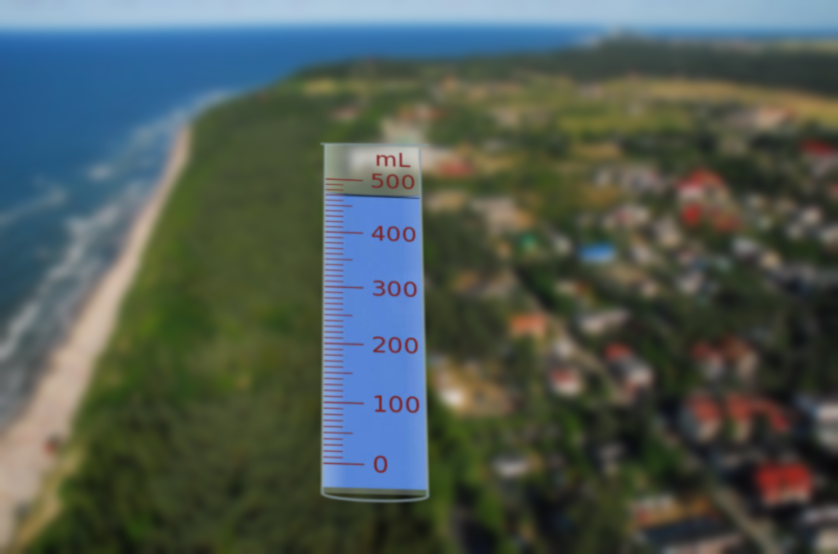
{"value": 470, "unit": "mL"}
